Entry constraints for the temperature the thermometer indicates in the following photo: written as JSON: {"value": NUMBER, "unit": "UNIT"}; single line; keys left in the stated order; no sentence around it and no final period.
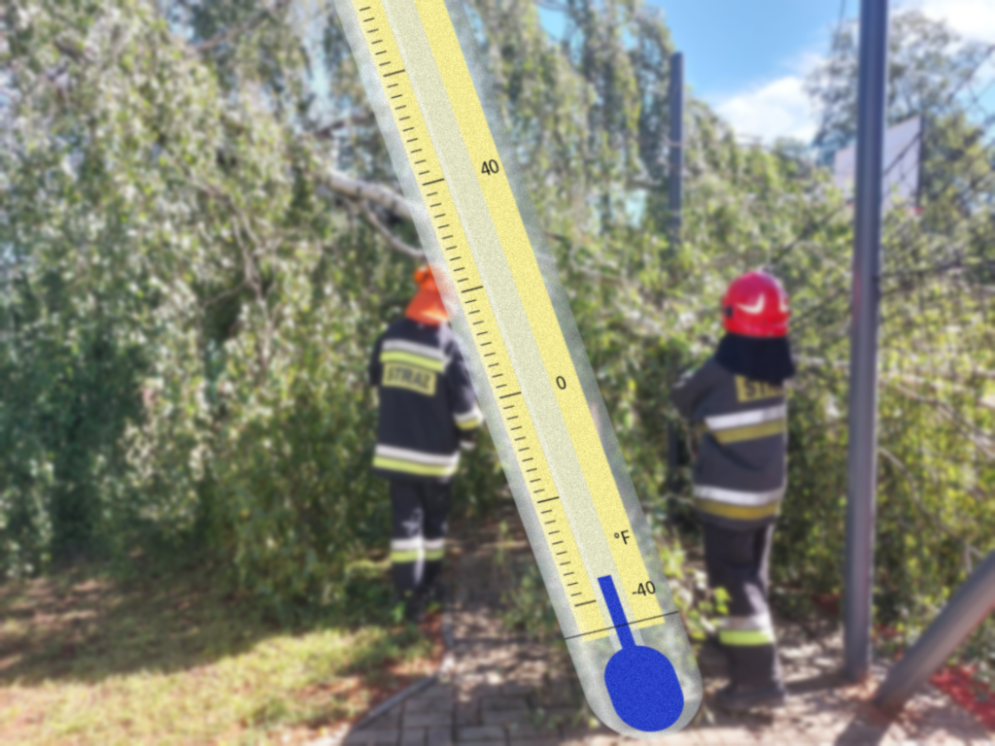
{"value": -36, "unit": "°F"}
